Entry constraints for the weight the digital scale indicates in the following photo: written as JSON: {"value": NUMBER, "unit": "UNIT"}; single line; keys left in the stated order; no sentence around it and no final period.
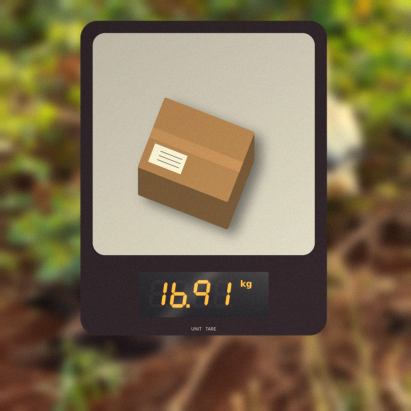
{"value": 16.91, "unit": "kg"}
